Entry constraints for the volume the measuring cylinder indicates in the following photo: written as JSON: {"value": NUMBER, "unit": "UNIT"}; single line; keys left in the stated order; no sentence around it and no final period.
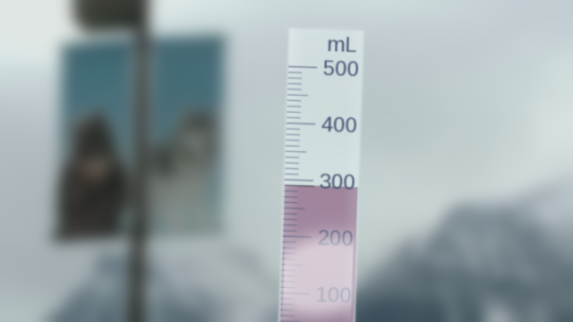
{"value": 290, "unit": "mL"}
